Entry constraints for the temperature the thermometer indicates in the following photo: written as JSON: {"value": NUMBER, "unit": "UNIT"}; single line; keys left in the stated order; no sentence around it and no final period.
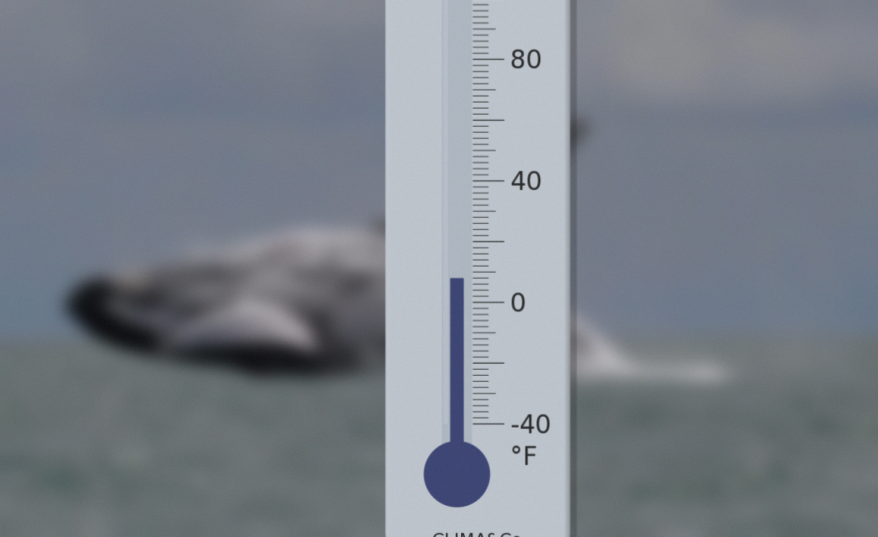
{"value": 8, "unit": "°F"}
